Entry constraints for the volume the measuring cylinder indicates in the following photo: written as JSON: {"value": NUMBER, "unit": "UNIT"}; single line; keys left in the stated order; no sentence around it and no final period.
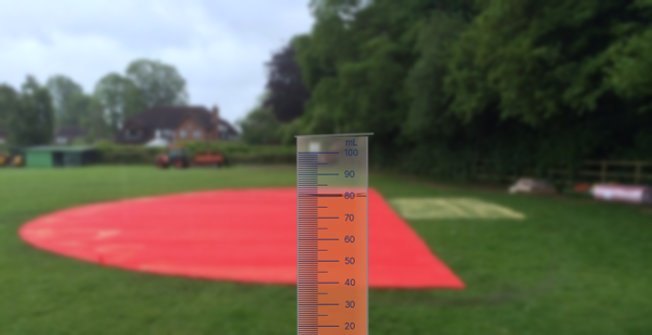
{"value": 80, "unit": "mL"}
